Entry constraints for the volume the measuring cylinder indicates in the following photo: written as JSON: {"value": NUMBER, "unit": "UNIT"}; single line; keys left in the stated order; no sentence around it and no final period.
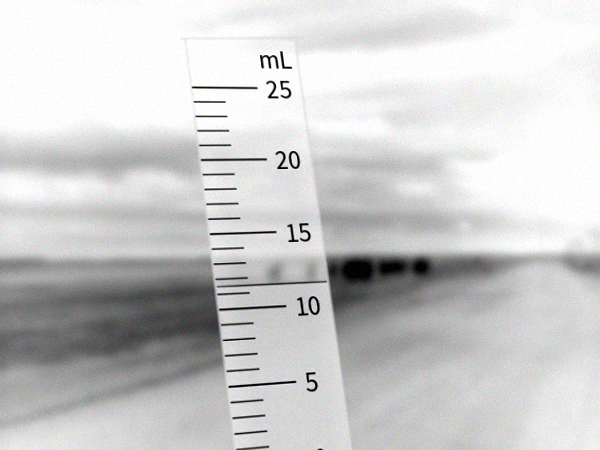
{"value": 11.5, "unit": "mL"}
